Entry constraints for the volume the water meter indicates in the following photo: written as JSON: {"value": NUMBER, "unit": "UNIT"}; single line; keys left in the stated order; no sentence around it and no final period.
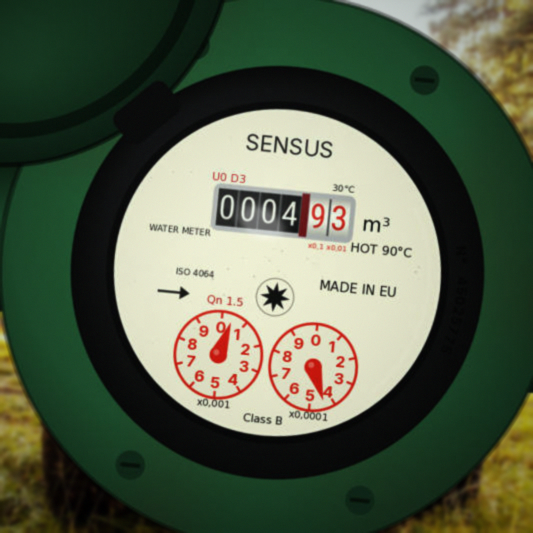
{"value": 4.9304, "unit": "m³"}
